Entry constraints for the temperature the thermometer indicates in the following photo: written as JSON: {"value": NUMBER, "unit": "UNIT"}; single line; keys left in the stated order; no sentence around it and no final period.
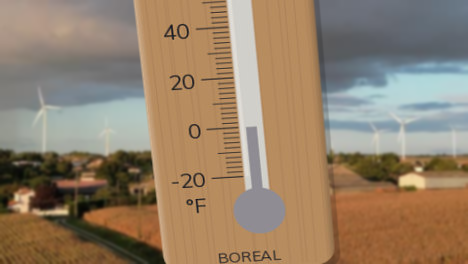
{"value": 0, "unit": "°F"}
